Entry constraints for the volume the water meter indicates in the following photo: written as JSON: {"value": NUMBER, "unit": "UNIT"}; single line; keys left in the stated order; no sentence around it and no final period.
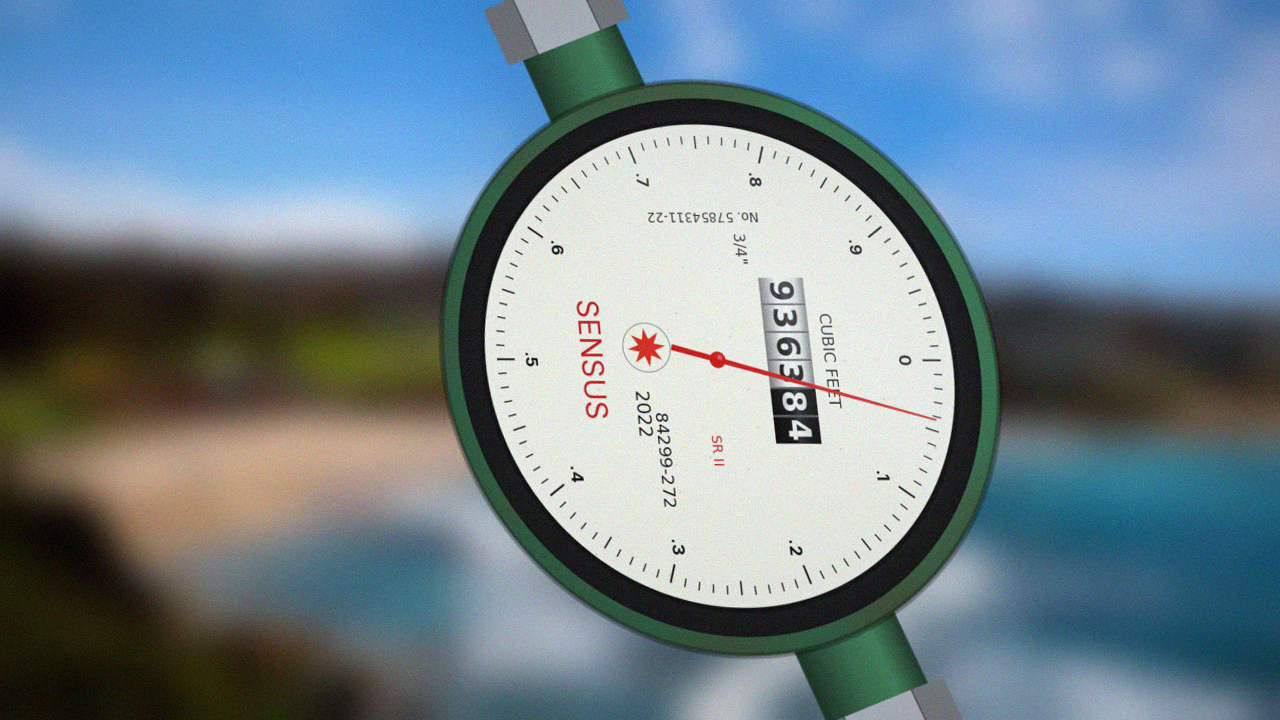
{"value": 936384.04, "unit": "ft³"}
